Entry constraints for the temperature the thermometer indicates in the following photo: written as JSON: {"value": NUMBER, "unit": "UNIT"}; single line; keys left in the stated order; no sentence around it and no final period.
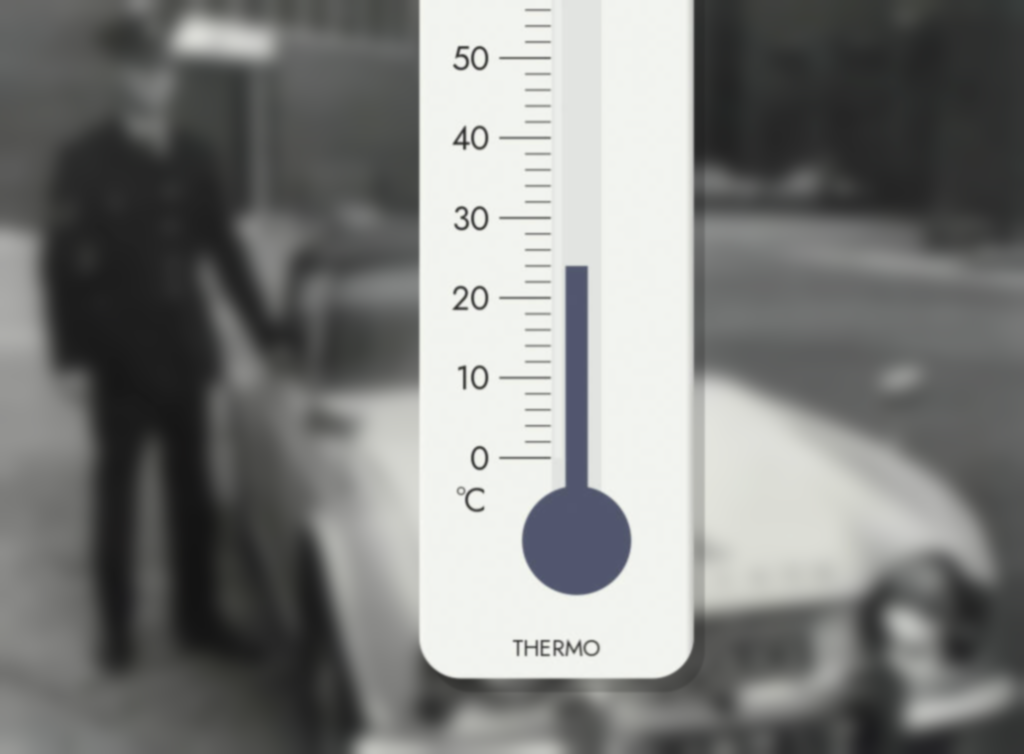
{"value": 24, "unit": "°C"}
